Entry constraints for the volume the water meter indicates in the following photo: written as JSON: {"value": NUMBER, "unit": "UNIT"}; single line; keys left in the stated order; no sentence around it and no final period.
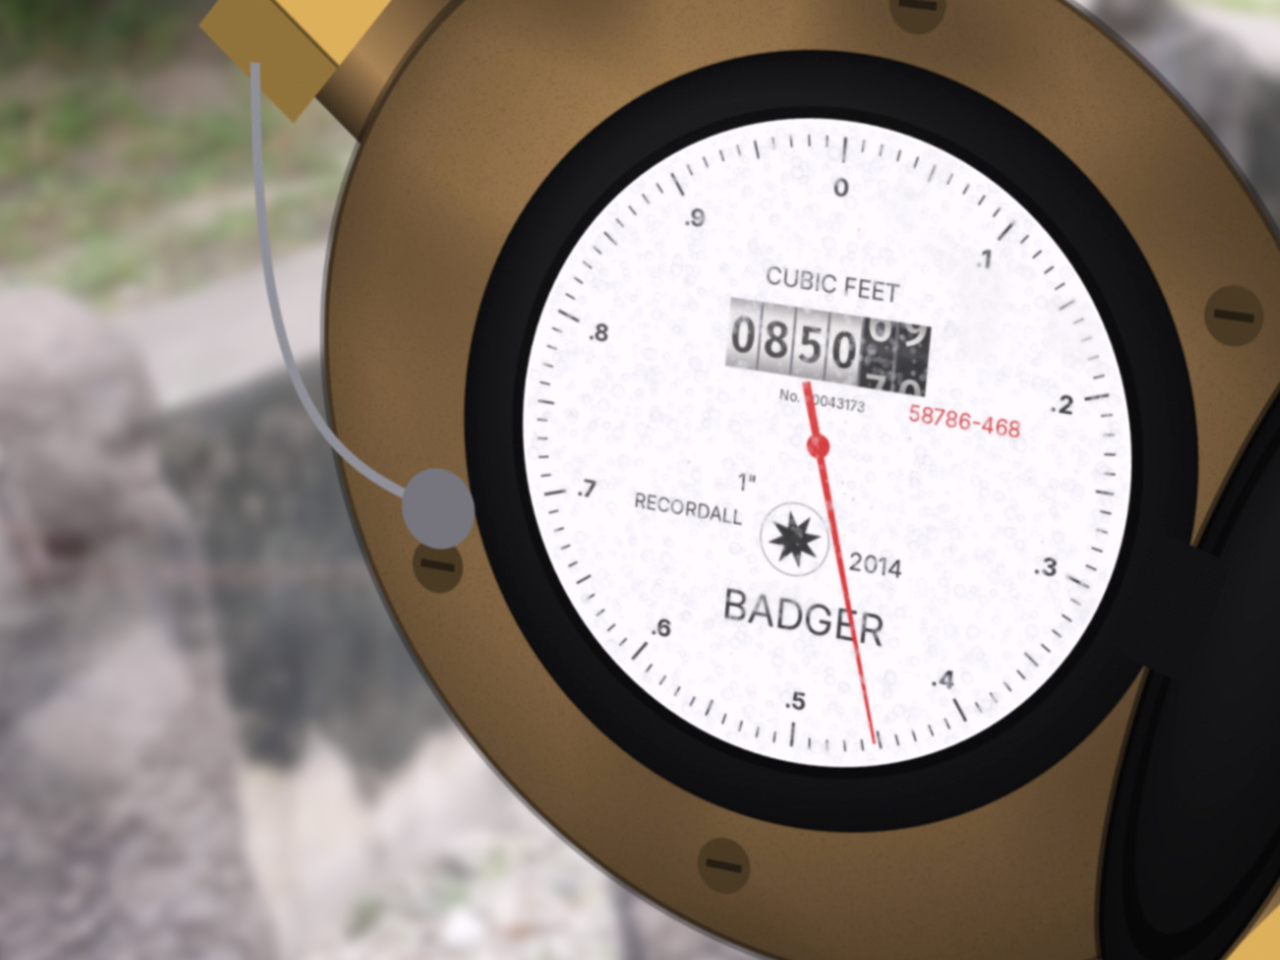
{"value": 85069.45, "unit": "ft³"}
